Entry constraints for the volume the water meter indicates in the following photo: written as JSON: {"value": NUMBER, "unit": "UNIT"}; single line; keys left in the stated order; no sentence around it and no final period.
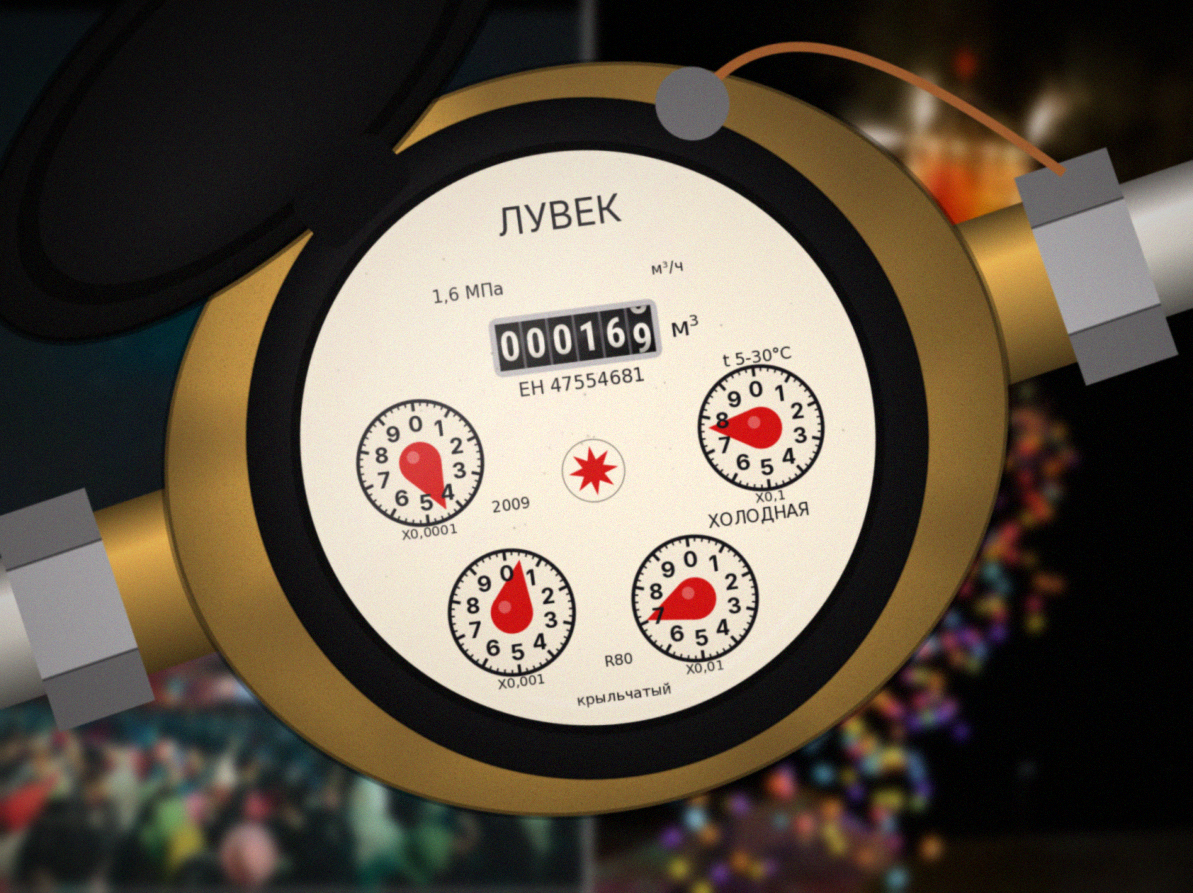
{"value": 168.7704, "unit": "m³"}
